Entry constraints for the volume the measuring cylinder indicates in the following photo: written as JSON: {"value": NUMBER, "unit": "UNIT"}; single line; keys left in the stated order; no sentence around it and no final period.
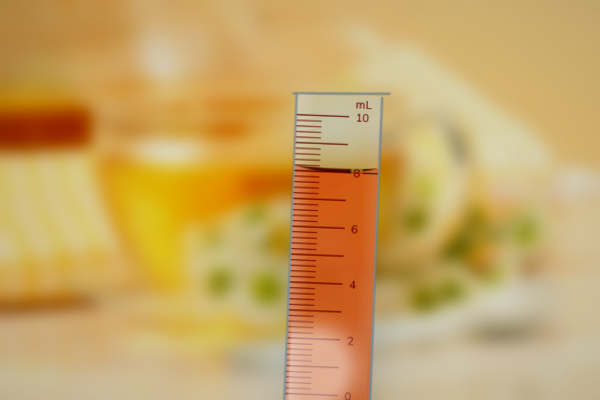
{"value": 8, "unit": "mL"}
